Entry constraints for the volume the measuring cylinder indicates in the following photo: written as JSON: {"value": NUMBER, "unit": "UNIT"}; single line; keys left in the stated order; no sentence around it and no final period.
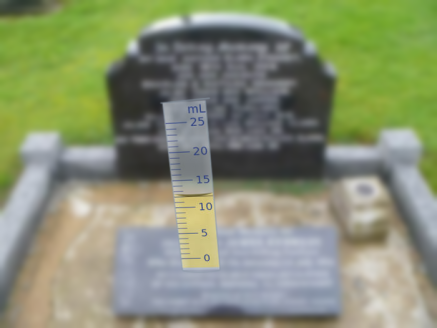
{"value": 12, "unit": "mL"}
